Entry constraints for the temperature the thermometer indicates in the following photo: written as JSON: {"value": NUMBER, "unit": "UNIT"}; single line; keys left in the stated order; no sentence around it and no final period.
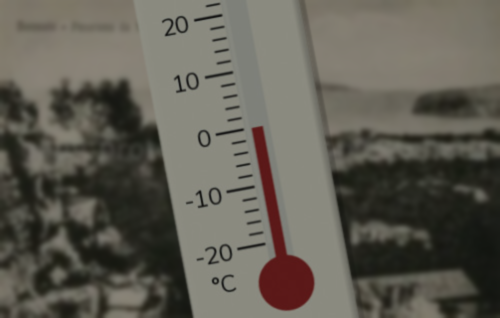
{"value": 0, "unit": "°C"}
